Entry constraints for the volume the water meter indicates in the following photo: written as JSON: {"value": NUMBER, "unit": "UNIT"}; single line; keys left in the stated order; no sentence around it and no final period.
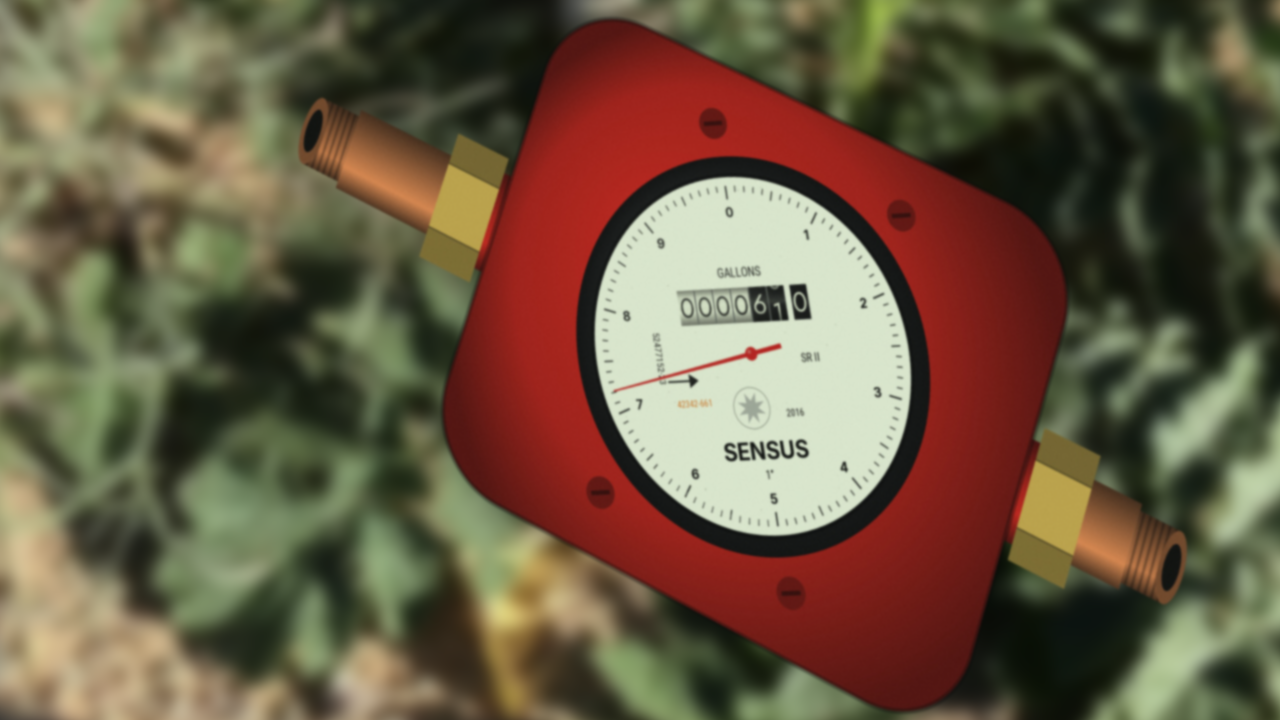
{"value": 607.2, "unit": "gal"}
